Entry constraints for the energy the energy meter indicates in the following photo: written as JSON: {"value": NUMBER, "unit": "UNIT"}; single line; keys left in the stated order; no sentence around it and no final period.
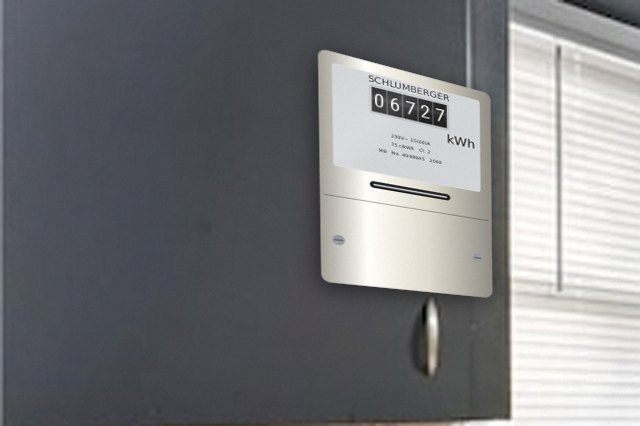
{"value": 6727, "unit": "kWh"}
